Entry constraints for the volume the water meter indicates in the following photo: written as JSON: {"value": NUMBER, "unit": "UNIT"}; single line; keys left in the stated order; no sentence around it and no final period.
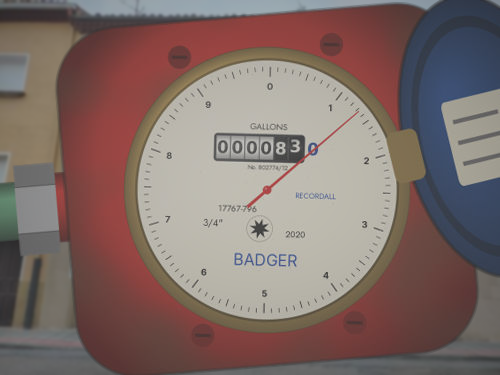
{"value": 831.3, "unit": "gal"}
